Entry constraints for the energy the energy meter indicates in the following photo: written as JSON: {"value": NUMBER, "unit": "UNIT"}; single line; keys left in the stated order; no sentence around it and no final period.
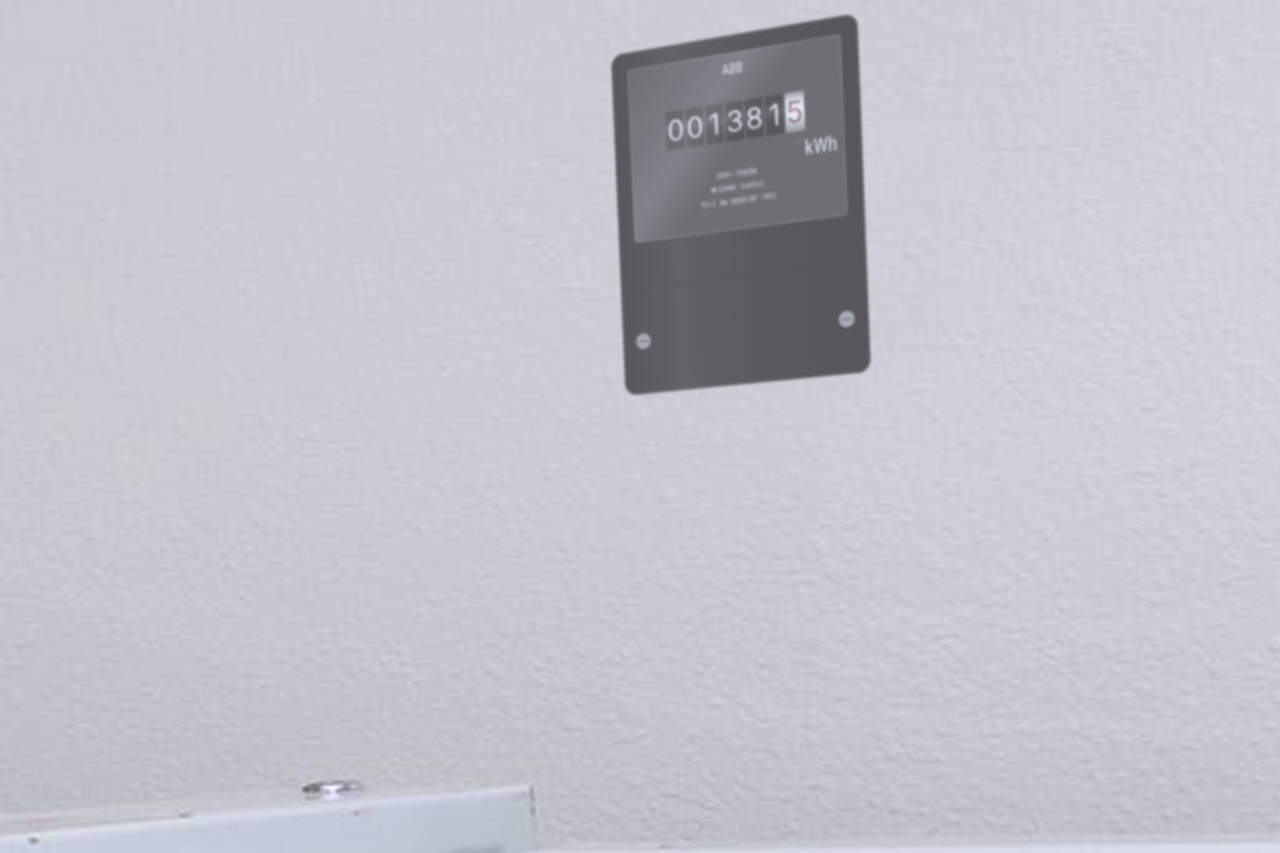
{"value": 1381.5, "unit": "kWh"}
